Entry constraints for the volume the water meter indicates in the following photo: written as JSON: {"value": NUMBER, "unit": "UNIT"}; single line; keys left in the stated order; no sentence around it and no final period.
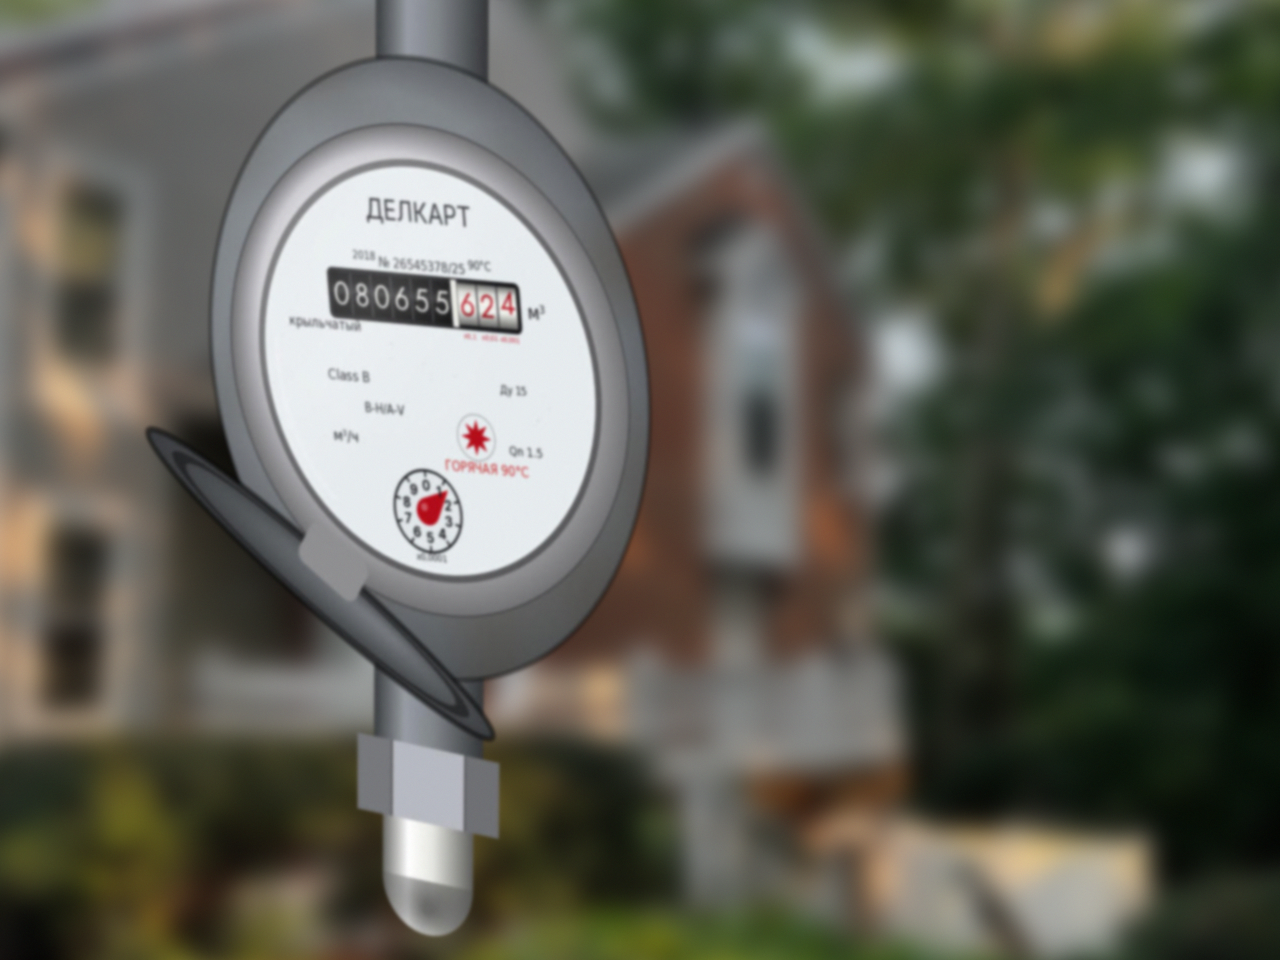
{"value": 80655.6241, "unit": "m³"}
